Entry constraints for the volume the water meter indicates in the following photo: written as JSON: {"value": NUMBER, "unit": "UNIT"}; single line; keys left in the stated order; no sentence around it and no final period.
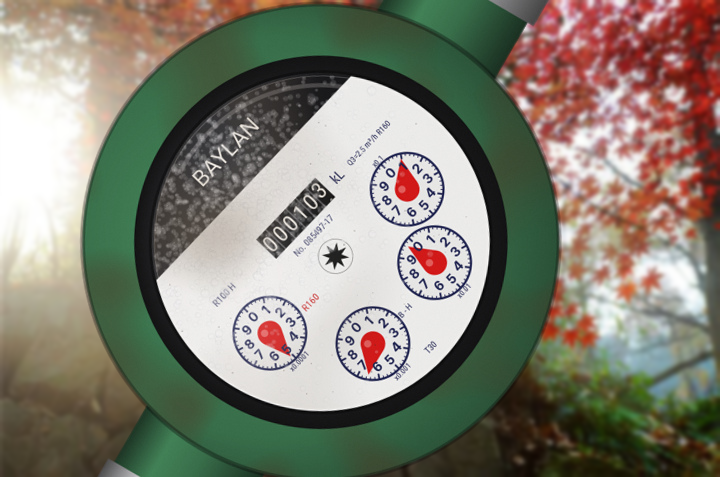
{"value": 103.0965, "unit": "kL"}
